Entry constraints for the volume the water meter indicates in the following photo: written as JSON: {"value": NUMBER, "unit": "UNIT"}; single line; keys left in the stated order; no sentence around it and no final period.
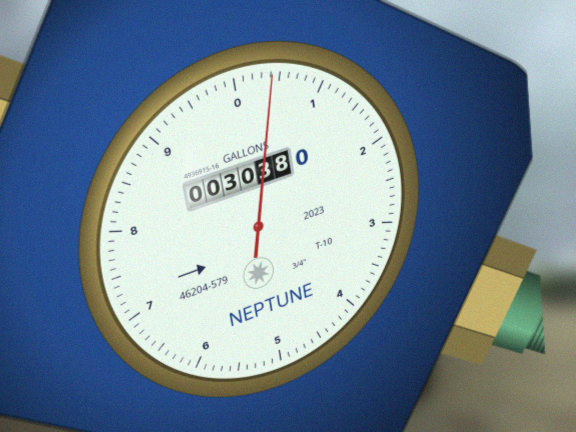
{"value": 30380.4, "unit": "gal"}
